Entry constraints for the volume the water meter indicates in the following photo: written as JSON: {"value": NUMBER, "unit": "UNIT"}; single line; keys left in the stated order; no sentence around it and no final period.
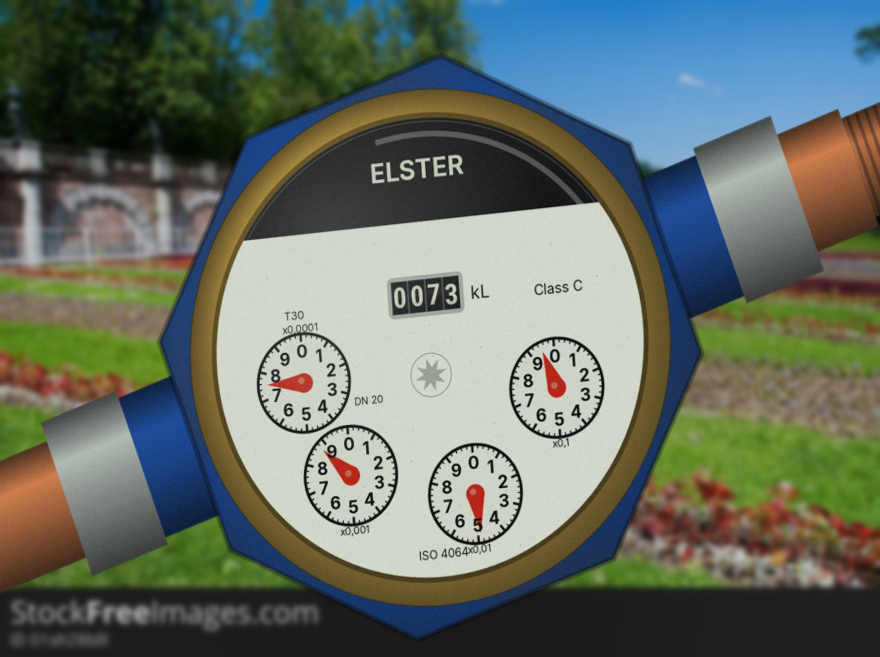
{"value": 72.9487, "unit": "kL"}
